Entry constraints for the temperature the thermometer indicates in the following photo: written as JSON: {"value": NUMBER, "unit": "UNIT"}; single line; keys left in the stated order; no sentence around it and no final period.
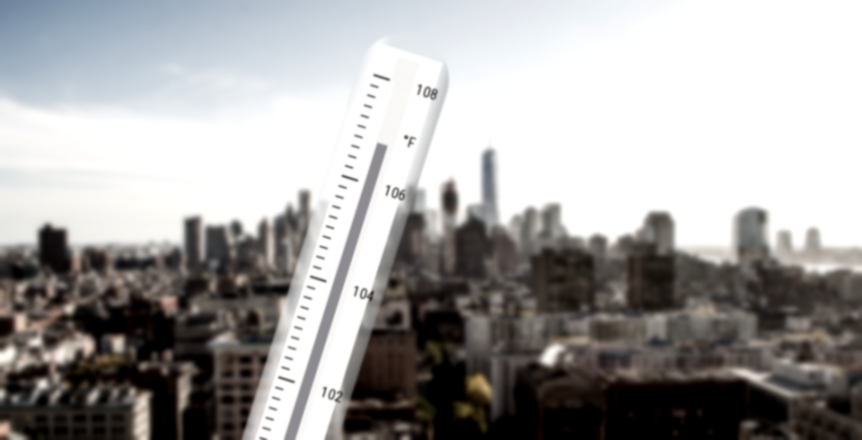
{"value": 106.8, "unit": "°F"}
